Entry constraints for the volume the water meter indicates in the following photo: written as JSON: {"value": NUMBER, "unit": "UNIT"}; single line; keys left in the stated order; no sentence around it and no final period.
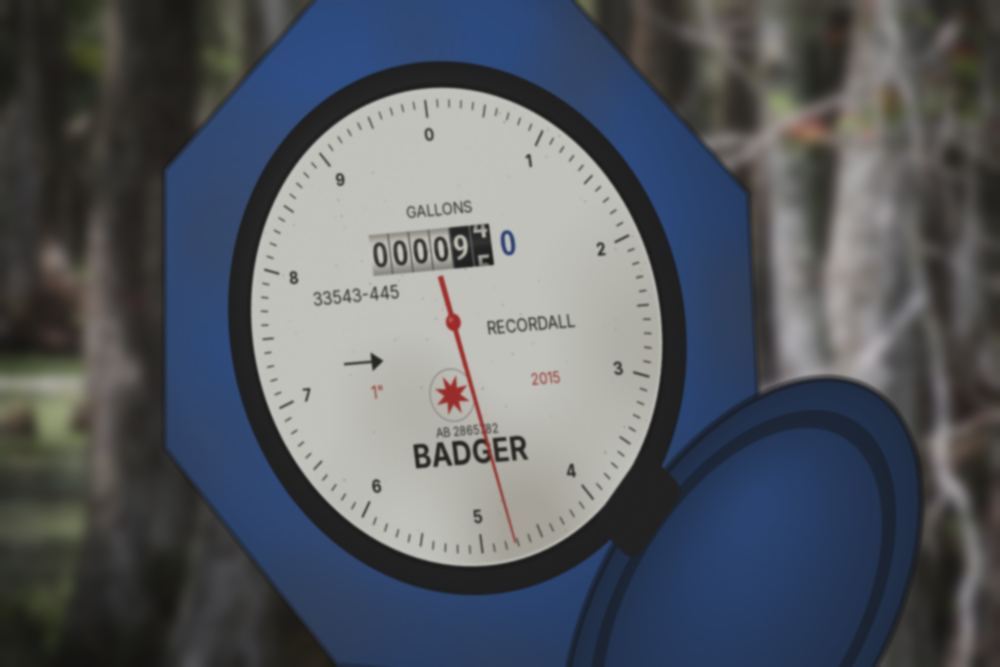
{"value": 944.7, "unit": "gal"}
